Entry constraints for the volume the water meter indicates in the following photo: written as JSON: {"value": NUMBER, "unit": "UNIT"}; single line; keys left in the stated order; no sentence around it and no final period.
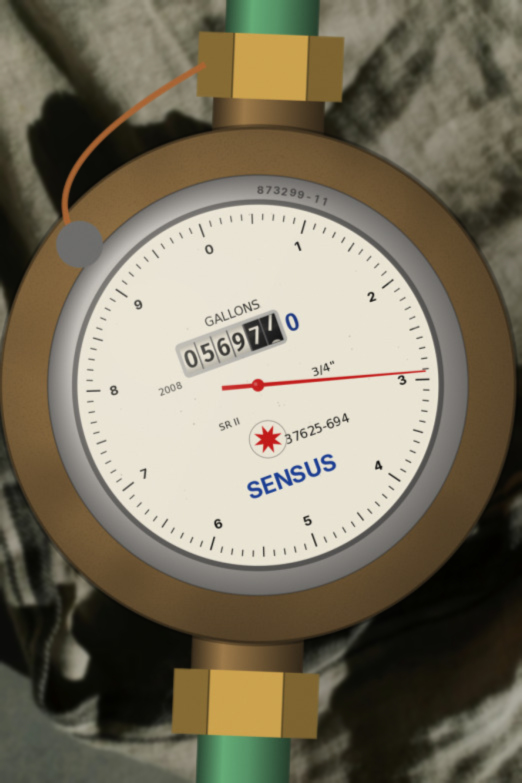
{"value": 569772.9, "unit": "gal"}
